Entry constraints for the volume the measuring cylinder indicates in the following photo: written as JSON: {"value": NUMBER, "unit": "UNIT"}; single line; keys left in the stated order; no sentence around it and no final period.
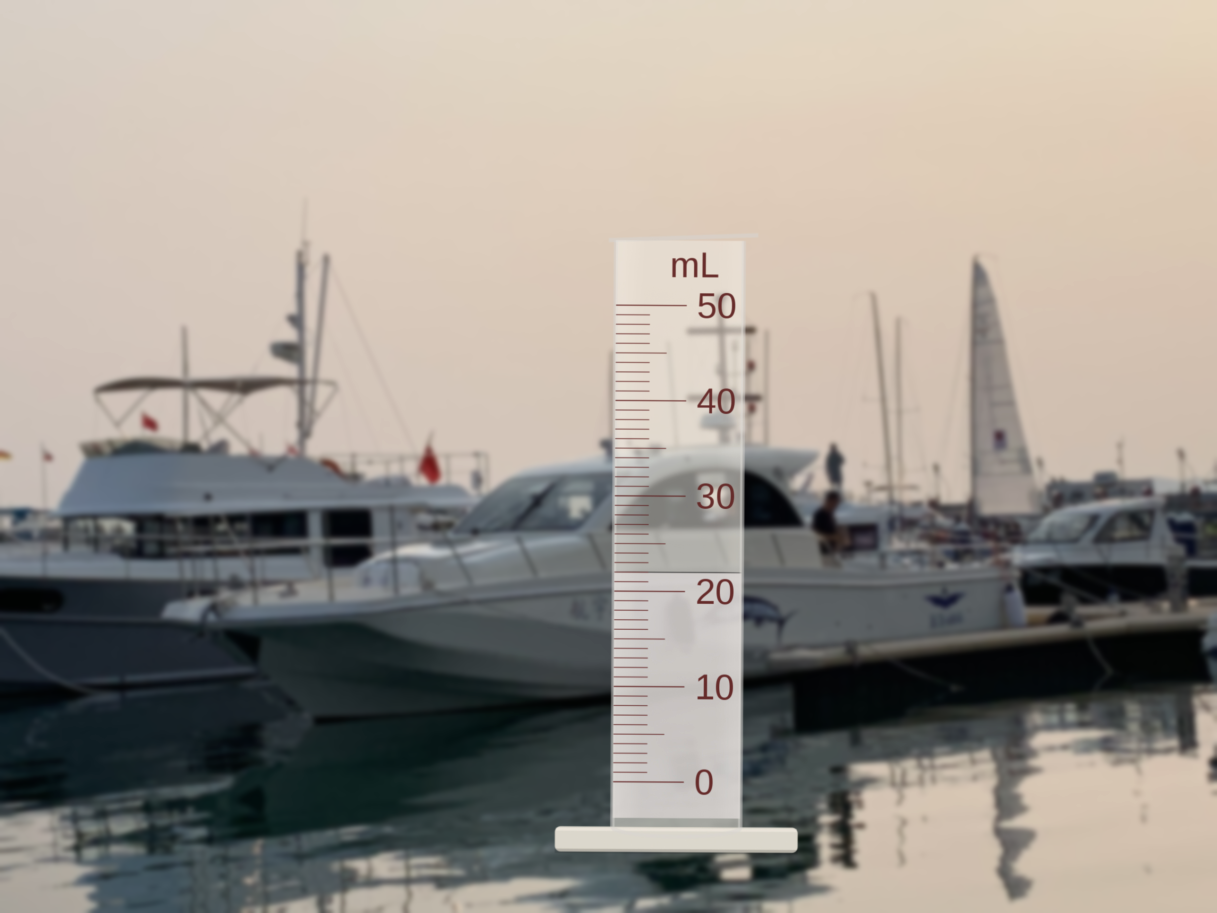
{"value": 22, "unit": "mL"}
